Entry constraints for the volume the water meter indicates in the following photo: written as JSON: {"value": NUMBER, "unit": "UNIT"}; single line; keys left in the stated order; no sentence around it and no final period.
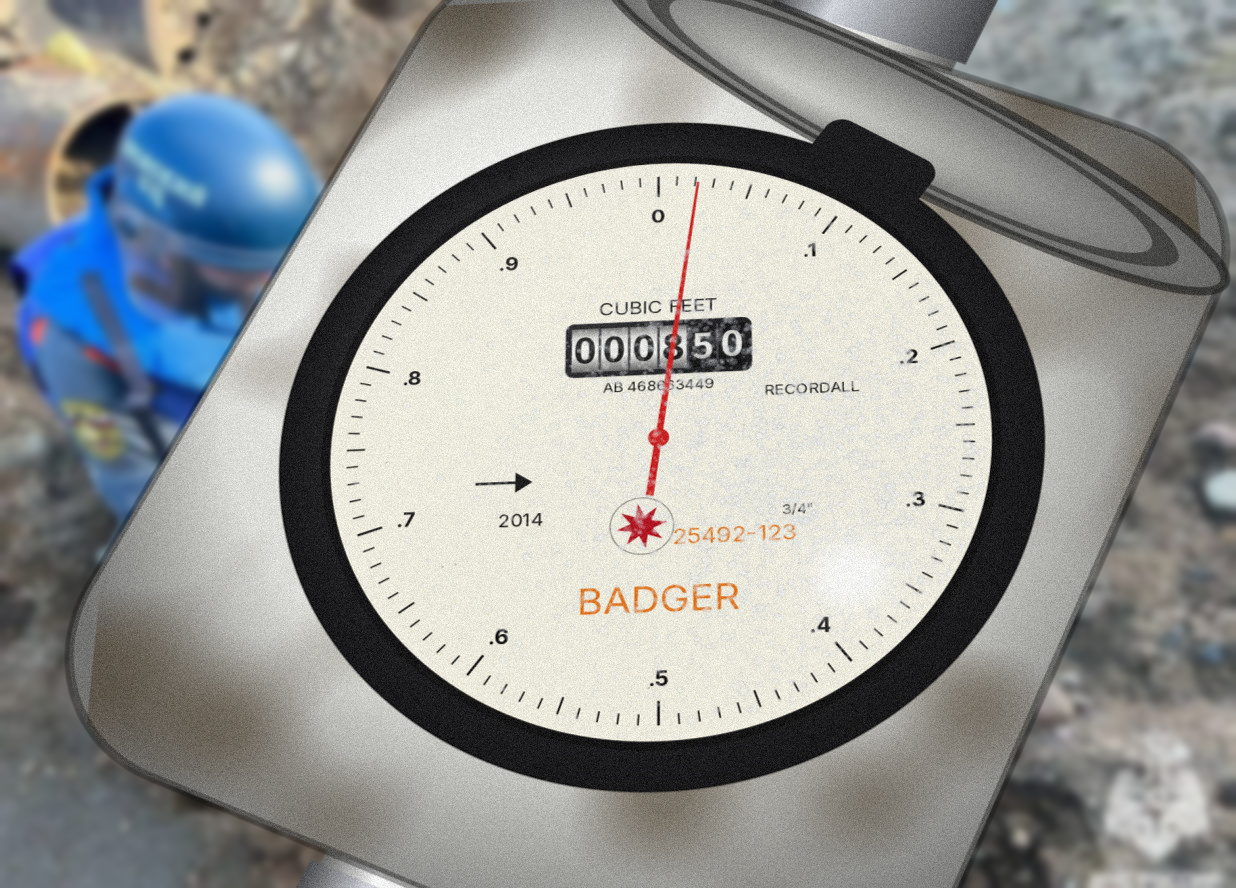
{"value": 850.02, "unit": "ft³"}
